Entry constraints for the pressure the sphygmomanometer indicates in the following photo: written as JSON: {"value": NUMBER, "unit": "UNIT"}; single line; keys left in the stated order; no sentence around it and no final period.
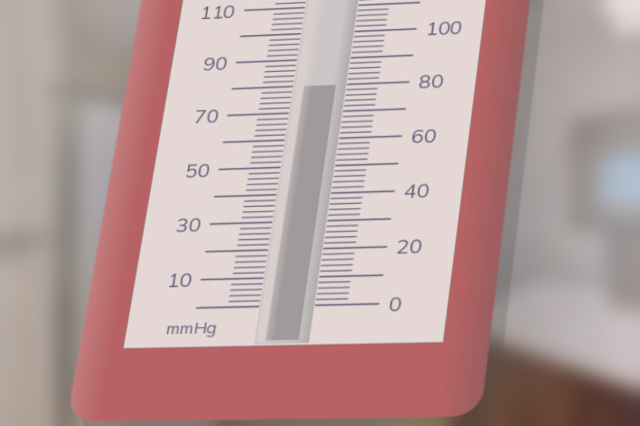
{"value": 80, "unit": "mmHg"}
